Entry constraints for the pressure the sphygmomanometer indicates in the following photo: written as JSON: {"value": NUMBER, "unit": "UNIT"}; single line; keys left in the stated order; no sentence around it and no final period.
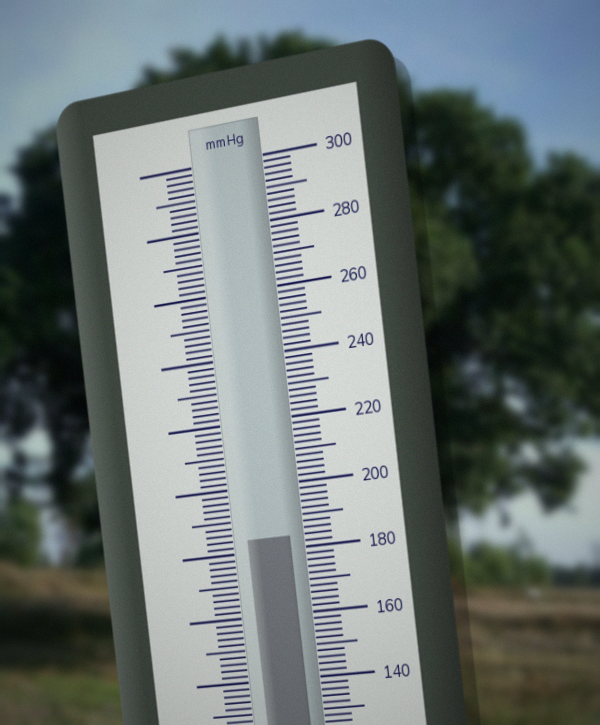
{"value": 184, "unit": "mmHg"}
